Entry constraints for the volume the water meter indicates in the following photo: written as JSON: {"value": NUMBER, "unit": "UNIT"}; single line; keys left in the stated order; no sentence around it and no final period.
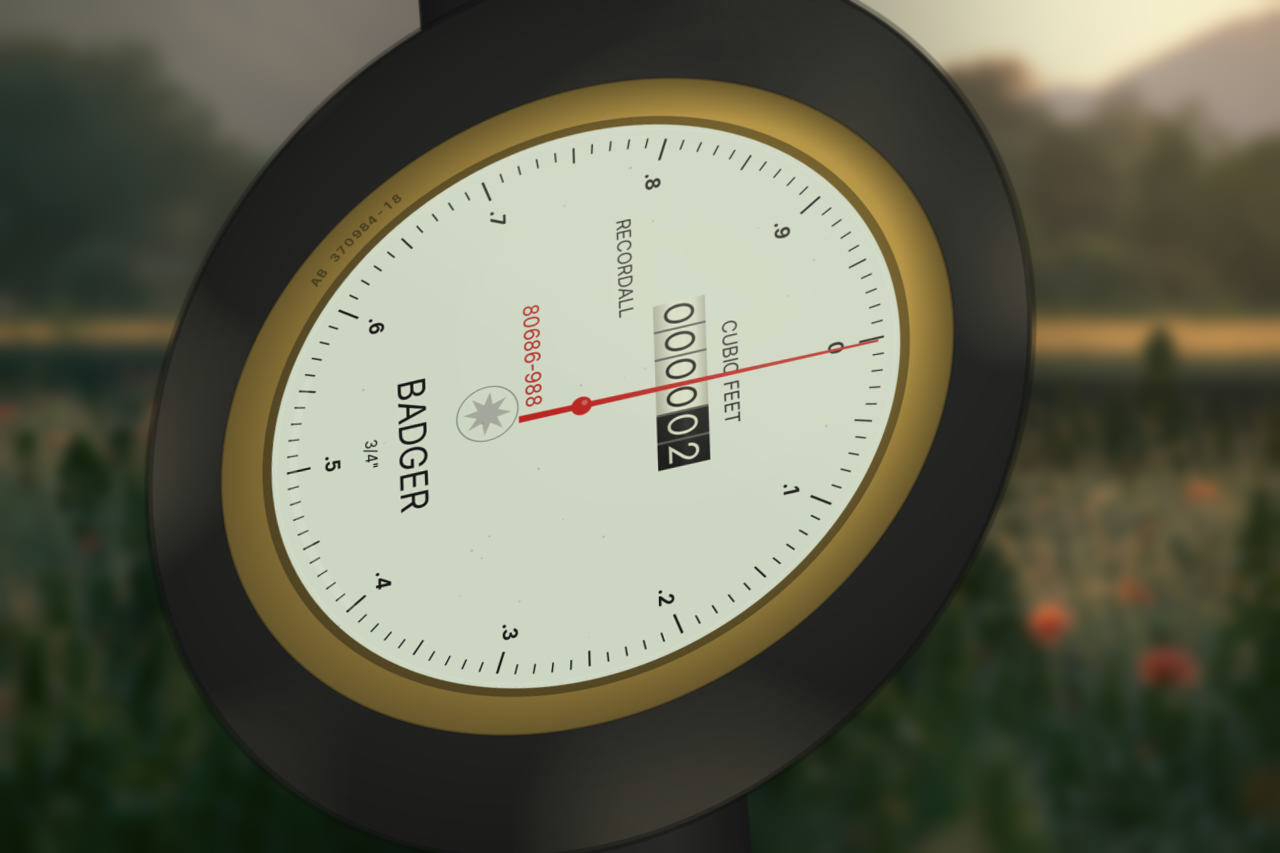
{"value": 2.00, "unit": "ft³"}
